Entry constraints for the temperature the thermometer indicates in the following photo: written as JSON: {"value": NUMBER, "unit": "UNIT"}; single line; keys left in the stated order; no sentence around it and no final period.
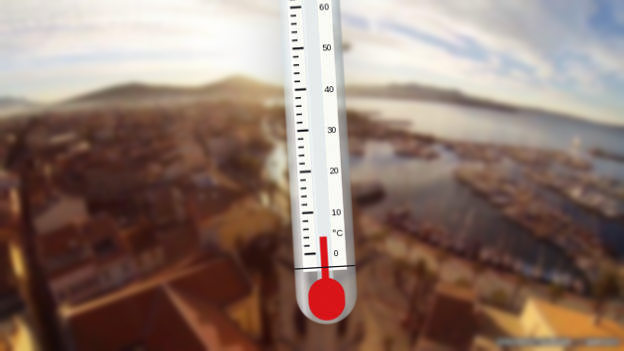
{"value": 4, "unit": "°C"}
